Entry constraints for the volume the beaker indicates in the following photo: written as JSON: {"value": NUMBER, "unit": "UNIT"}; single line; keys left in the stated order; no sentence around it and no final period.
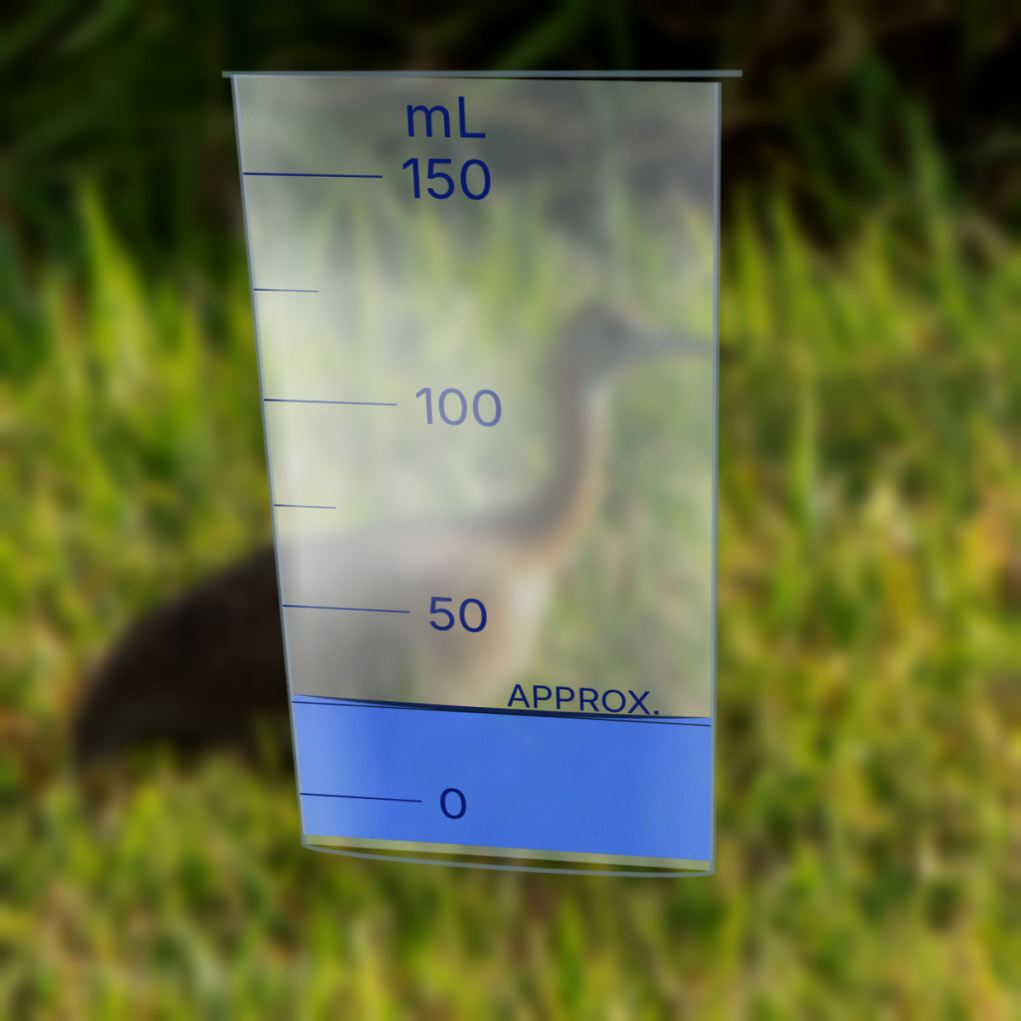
{"value": 25, "unit": "mL"}
